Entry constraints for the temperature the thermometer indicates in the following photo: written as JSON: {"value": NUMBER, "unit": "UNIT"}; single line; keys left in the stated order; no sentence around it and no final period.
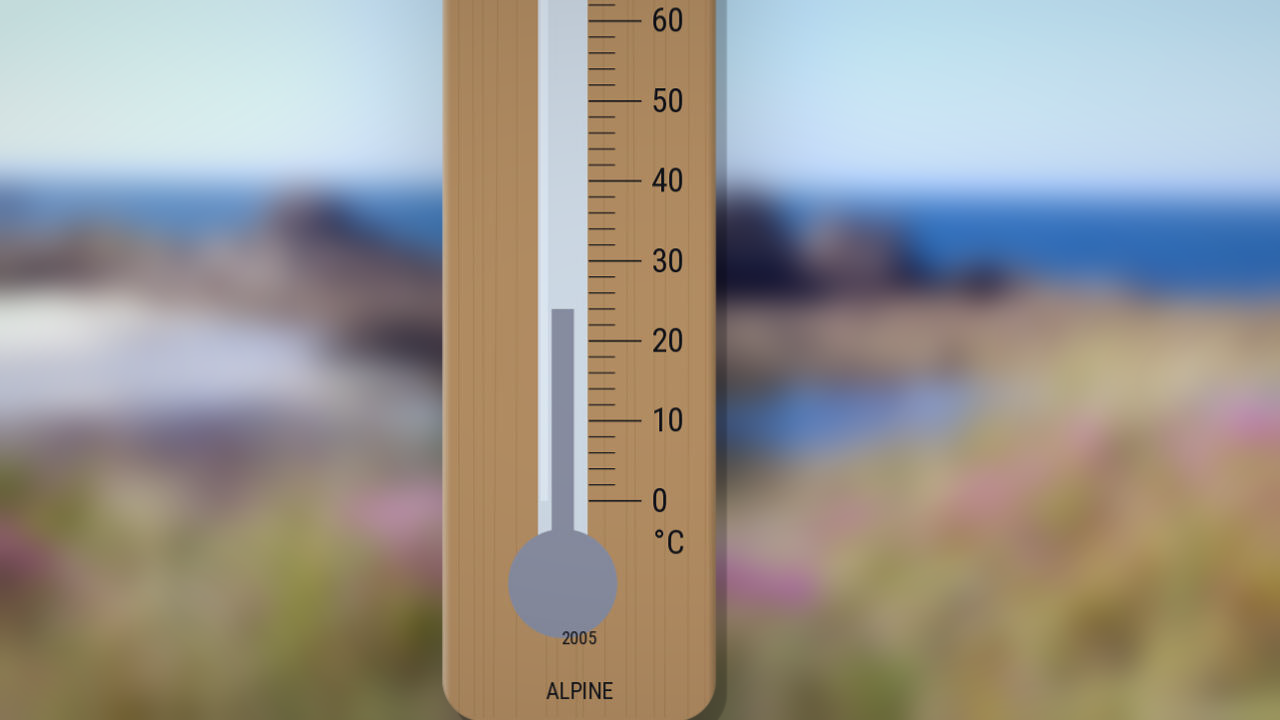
{"value": 24, "unit": "°C"}
